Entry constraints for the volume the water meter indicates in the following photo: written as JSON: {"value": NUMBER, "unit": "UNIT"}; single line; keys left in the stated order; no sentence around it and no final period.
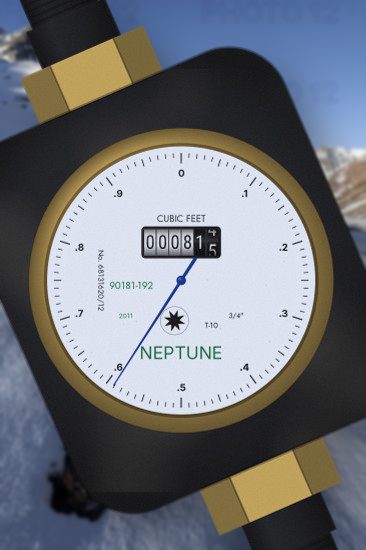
{"value": 814.59, "unit": "ft³"}
